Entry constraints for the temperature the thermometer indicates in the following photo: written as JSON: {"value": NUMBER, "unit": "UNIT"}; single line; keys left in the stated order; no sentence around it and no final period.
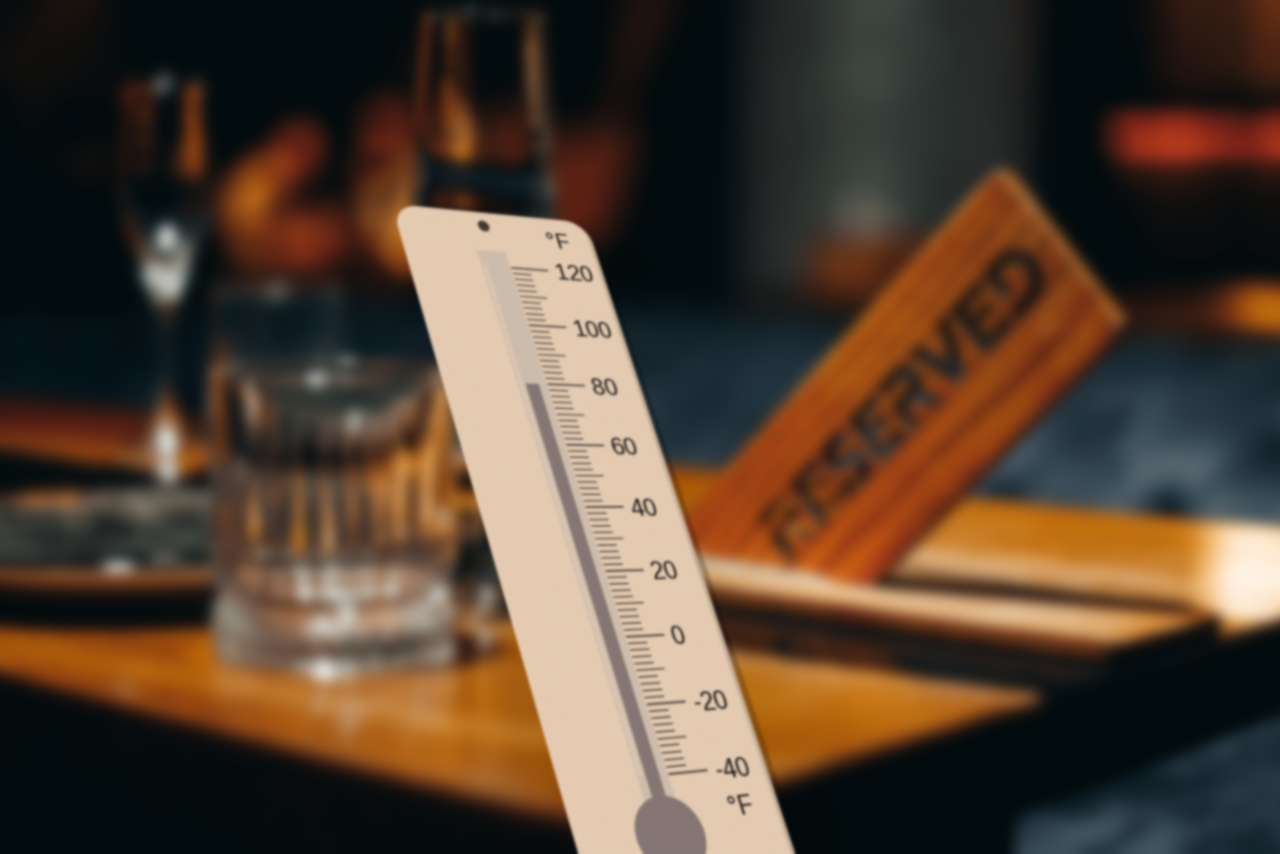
{"value": 80, "unit": "°F"}
